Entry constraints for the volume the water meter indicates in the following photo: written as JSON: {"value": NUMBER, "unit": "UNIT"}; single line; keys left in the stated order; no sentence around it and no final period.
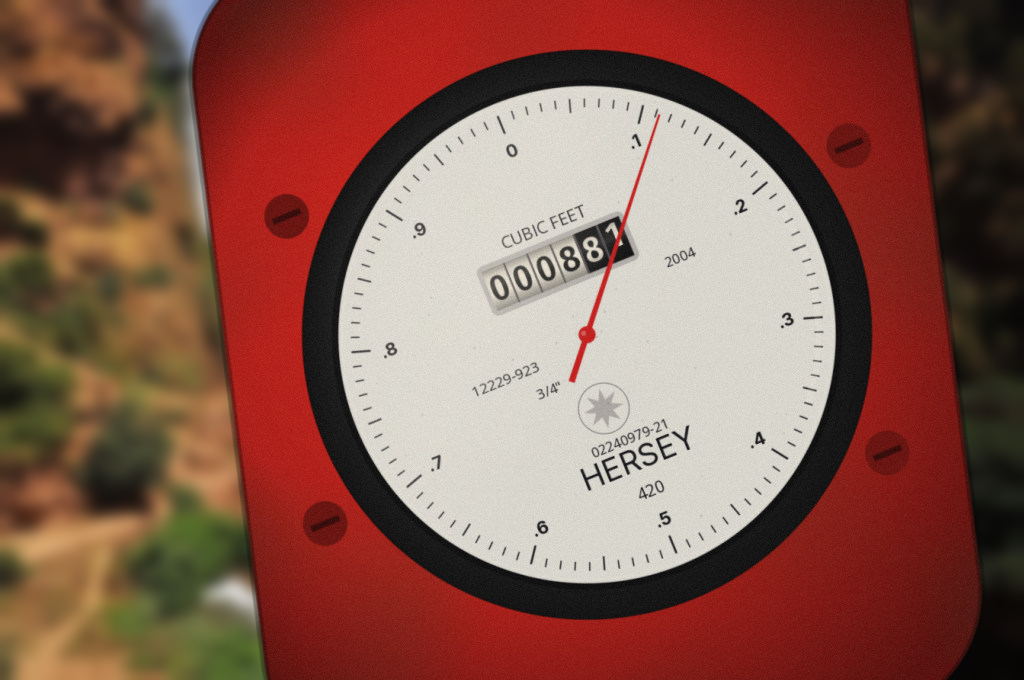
{"value": 881.11, "unit": "ft³"}
